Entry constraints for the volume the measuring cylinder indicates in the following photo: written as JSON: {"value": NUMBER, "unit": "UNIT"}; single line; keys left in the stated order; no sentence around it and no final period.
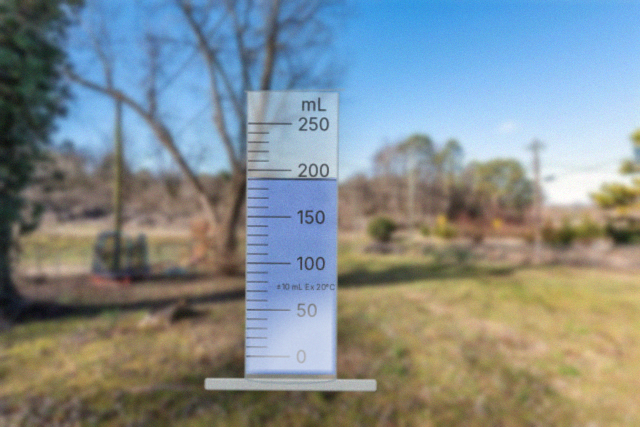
{"value": 190, "unit": "mL"}
